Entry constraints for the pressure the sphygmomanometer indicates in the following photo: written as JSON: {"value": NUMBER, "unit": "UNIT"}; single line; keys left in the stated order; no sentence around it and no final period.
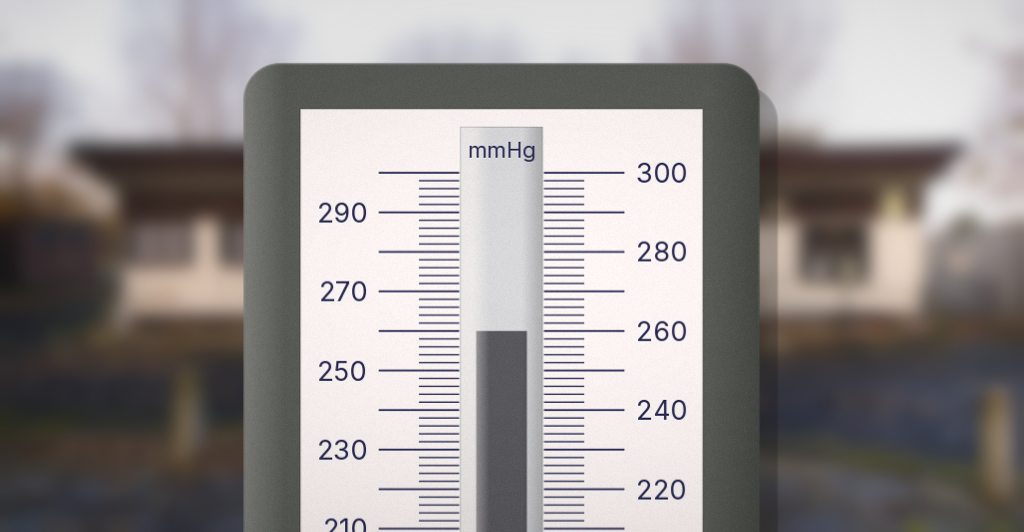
{"value": 260, "unit": "mmHg"}
